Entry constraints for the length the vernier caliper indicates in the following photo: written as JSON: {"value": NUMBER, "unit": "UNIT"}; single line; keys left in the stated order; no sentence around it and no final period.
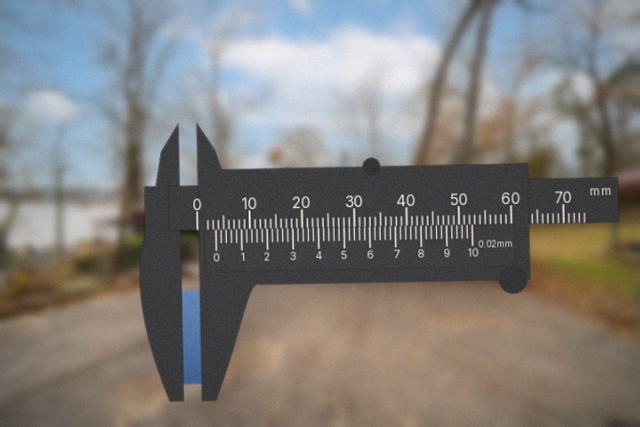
{"value": 3.5, "unit": "mm"}
